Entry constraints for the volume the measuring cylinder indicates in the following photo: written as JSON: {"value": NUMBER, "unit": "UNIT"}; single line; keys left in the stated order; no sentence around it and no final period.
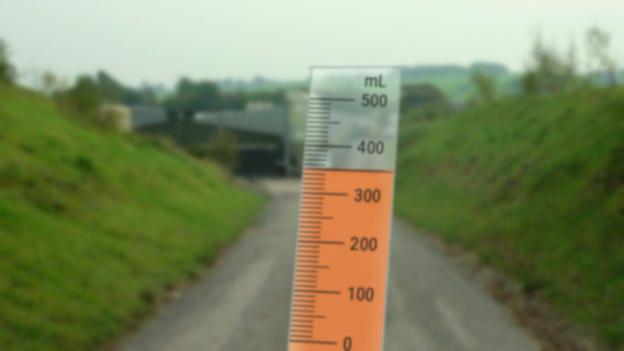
{"value": 350, "unit": "mL"}
